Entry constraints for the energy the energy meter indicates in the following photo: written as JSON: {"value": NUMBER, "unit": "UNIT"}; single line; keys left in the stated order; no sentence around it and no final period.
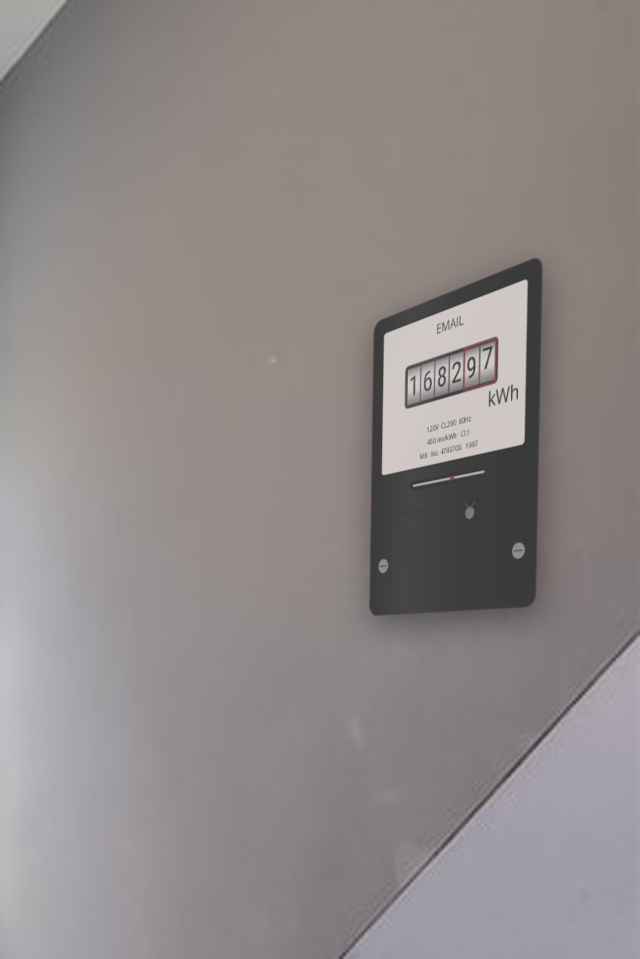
{"value": 1682.97, "unit": "kWh"}
